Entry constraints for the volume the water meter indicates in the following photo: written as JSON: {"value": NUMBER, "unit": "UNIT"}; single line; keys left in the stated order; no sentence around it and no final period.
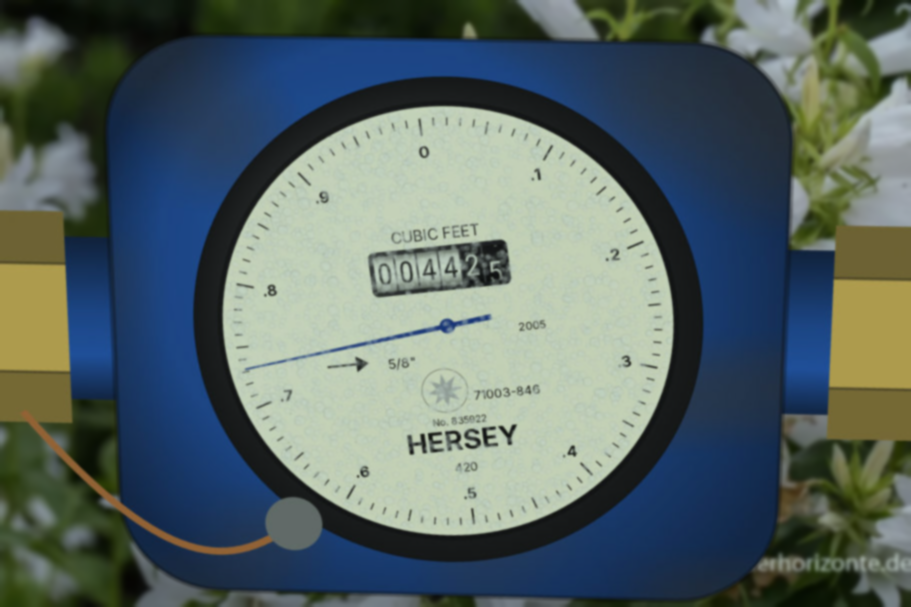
{"value": 4424.73, "unit": "ft³"}
